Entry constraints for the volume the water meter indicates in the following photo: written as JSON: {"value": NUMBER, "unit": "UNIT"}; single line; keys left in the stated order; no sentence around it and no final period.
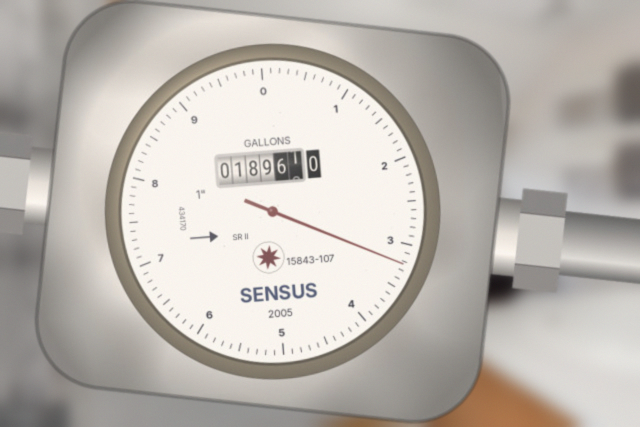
{"value": 189613.2, "unit": "gal"}
